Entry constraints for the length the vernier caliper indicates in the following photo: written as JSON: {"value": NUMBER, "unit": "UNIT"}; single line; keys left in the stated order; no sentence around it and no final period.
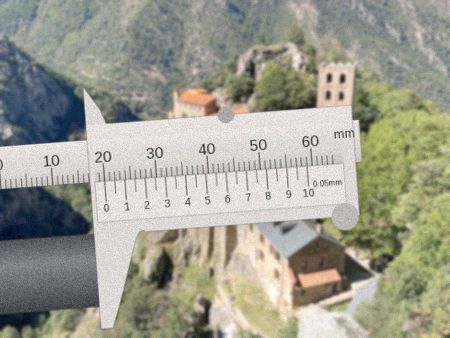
{"value": 20.0, "unit": "mm"}
